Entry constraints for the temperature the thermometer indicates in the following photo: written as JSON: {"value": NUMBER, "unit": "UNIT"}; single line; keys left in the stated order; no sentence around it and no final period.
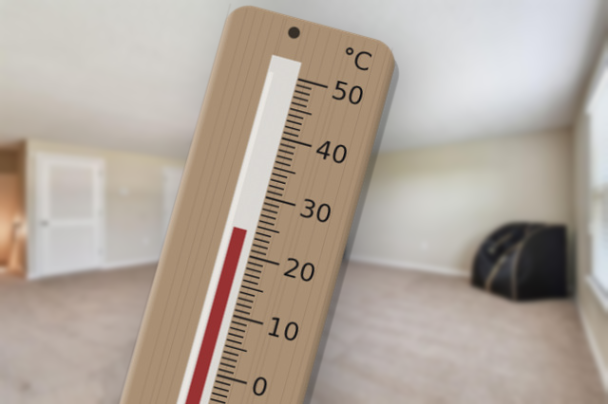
{"value": 24, "unit": "°C"}
